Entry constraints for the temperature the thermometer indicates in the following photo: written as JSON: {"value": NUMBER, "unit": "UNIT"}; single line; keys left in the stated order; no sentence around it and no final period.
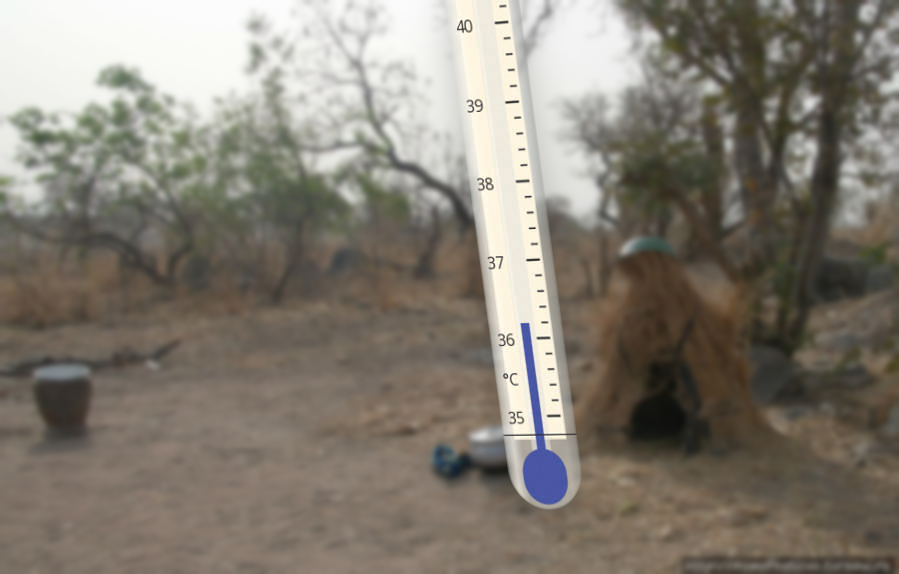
{"value": 36.2, "unit": "°C"}
